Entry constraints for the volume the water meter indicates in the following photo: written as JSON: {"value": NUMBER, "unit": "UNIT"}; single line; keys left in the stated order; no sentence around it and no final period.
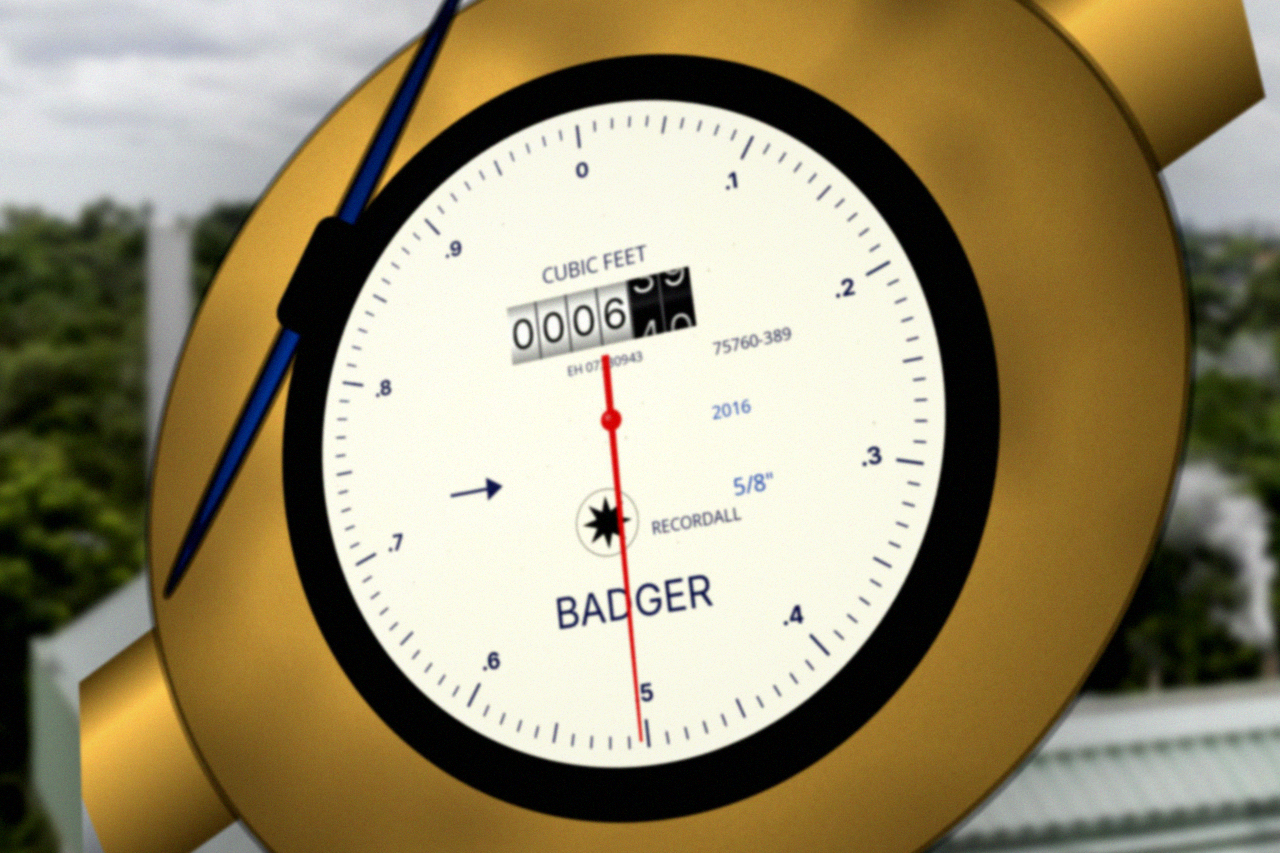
{"value": 639.50, "unit": "ft³"}
